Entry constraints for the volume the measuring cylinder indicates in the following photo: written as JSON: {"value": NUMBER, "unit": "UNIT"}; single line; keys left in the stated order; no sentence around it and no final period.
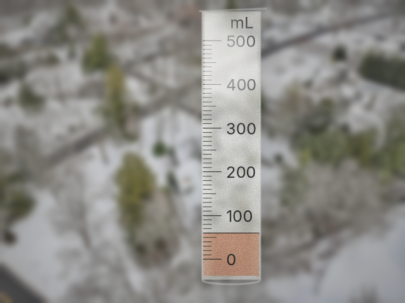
{"value": 60, "unit": "mL"}
